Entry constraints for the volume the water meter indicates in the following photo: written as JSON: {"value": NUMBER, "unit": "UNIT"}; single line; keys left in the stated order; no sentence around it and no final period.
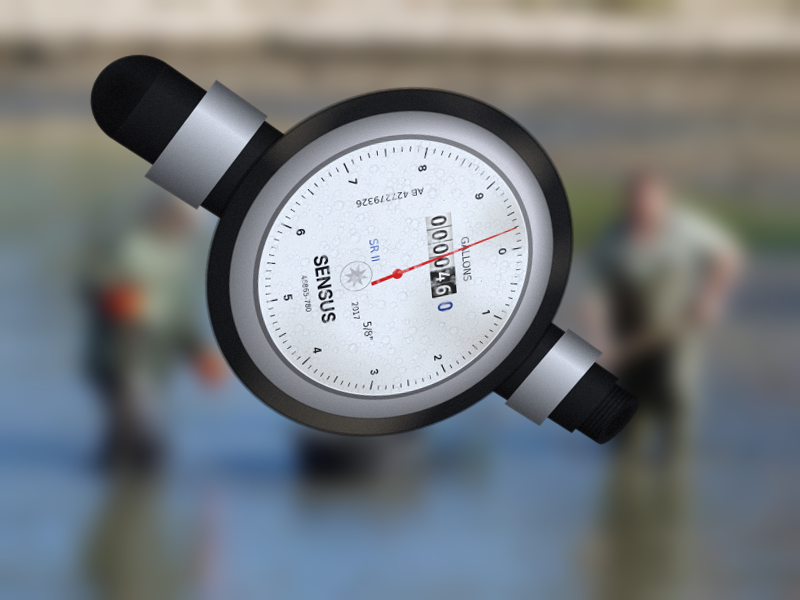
{"value": 459.7, "unit": "gal"}
